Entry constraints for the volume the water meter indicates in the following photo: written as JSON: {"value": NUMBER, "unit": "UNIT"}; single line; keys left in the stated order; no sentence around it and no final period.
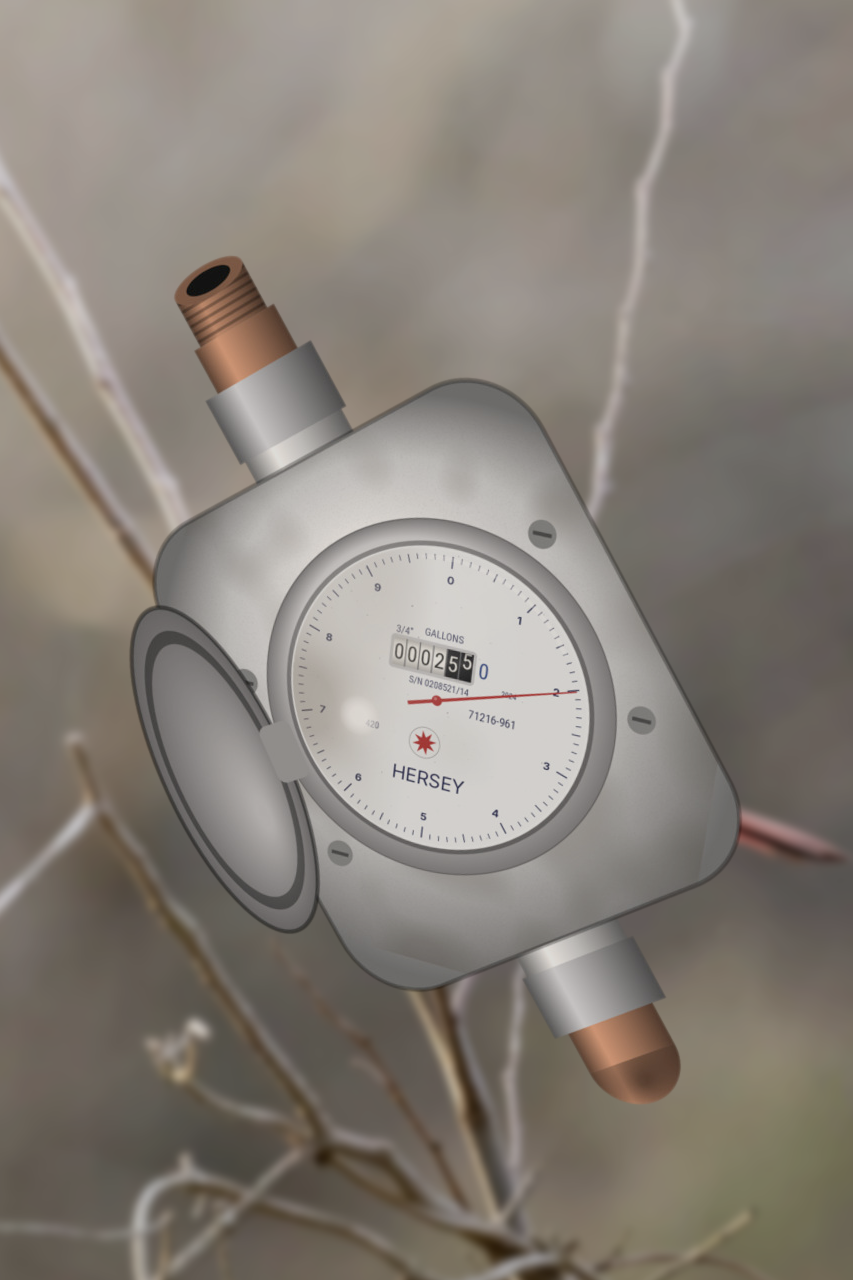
{"value": 2552.0, "unit": "gal"}
